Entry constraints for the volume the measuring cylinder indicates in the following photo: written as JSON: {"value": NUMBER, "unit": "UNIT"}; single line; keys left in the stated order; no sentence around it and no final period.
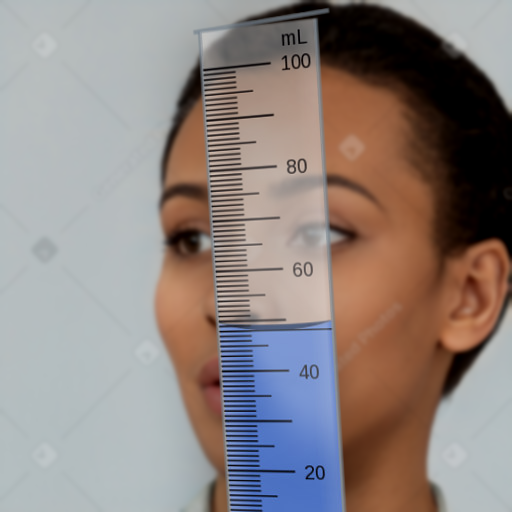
{"value": 48, "unit": "mL"}
